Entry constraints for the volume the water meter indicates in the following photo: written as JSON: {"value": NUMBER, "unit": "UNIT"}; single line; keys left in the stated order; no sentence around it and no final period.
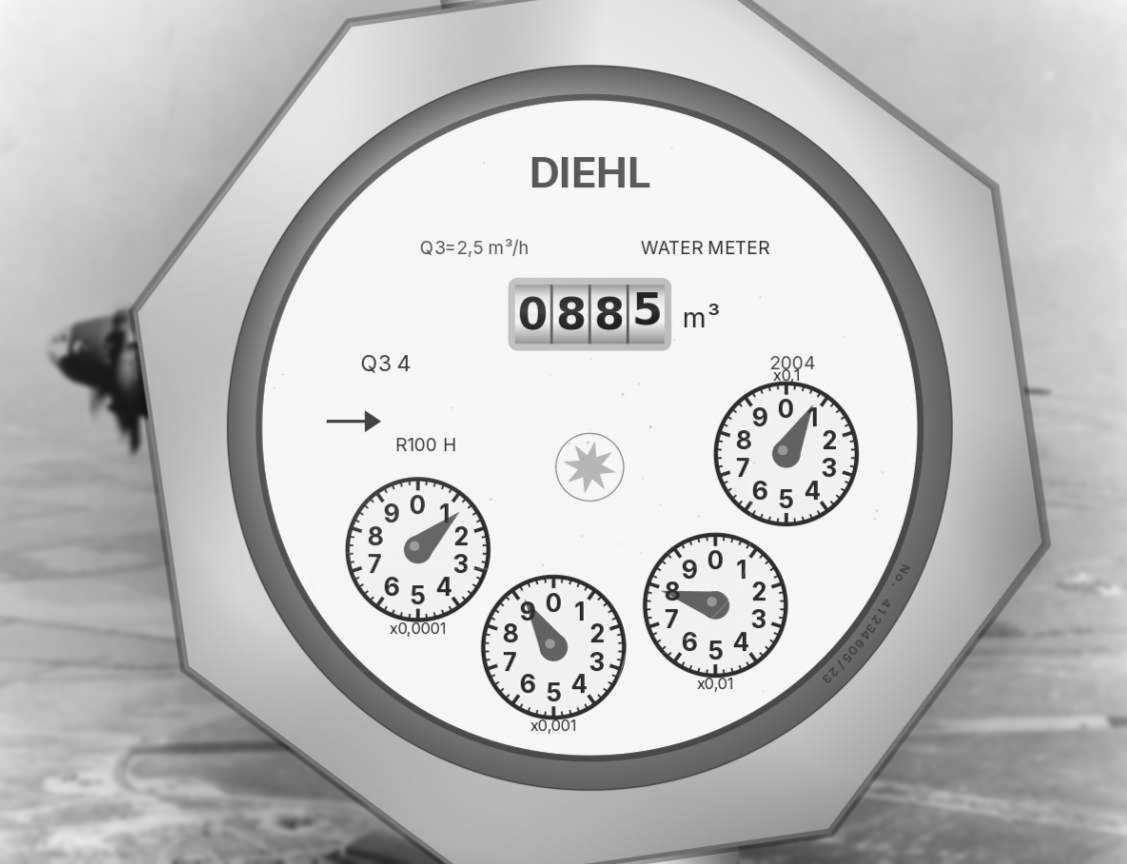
{"value": 885.0791, "unit": "m³"}
